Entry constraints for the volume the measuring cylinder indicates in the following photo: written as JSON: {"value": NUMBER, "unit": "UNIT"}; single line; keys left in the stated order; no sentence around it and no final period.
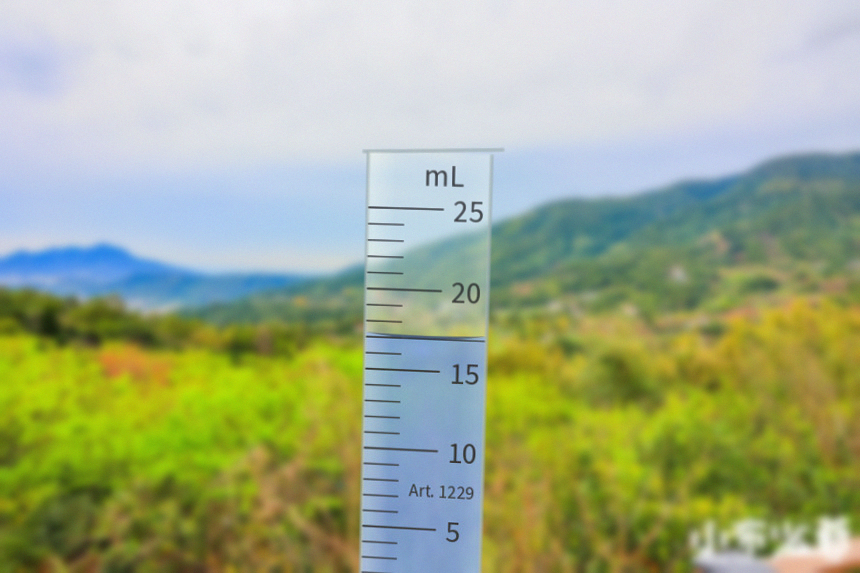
{"value": 17, "unit": "mL"}
